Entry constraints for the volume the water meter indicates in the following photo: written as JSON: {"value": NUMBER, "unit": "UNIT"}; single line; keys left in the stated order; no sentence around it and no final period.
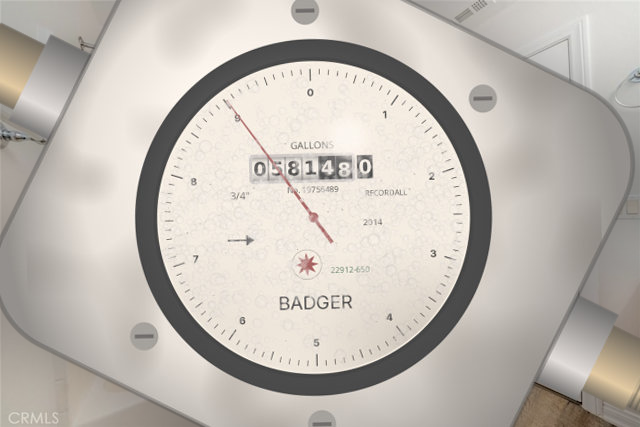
{"value": 581479.0, "unit": "gal"}
